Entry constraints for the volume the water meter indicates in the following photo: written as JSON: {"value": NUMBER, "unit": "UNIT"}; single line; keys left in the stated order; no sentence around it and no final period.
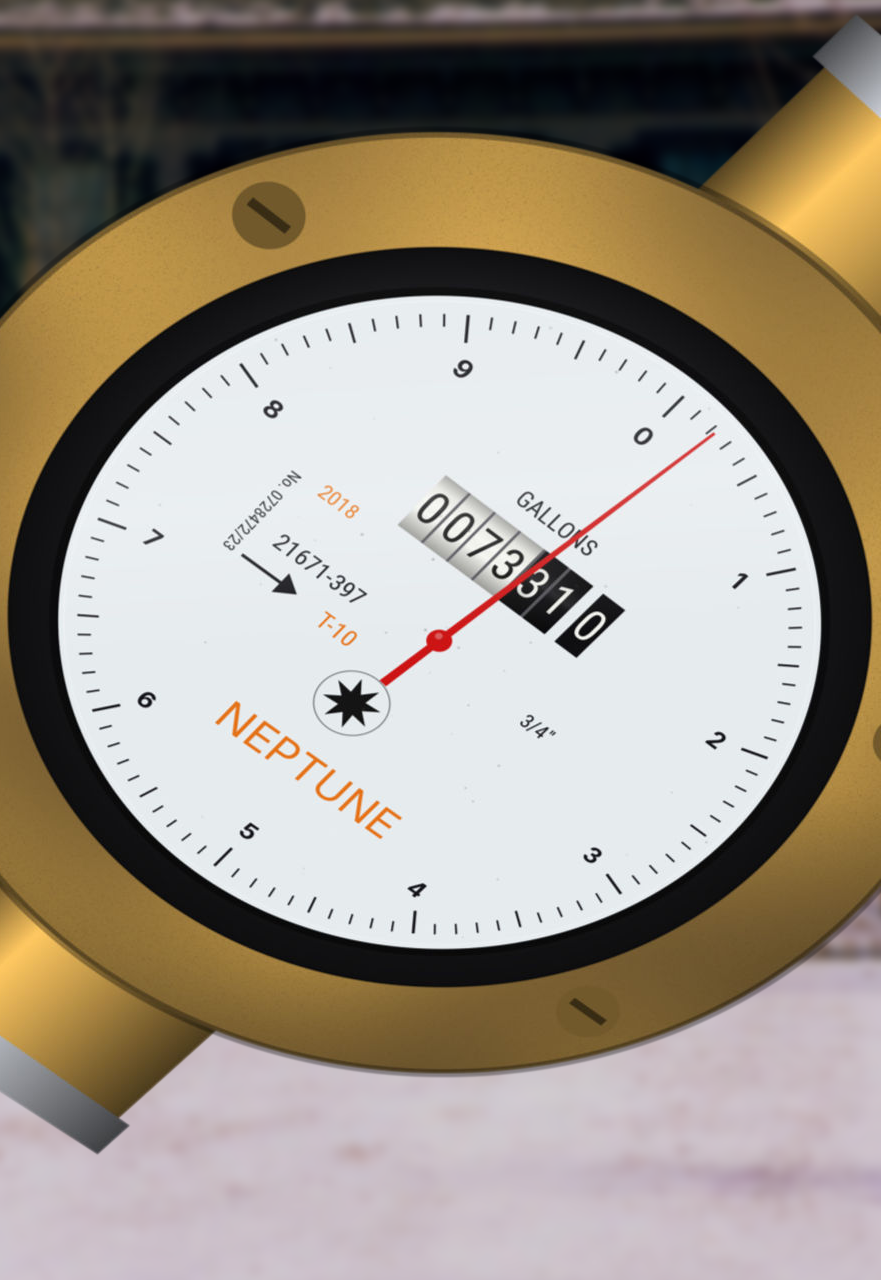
{"value": 73310.2, "unit": "gal"}
